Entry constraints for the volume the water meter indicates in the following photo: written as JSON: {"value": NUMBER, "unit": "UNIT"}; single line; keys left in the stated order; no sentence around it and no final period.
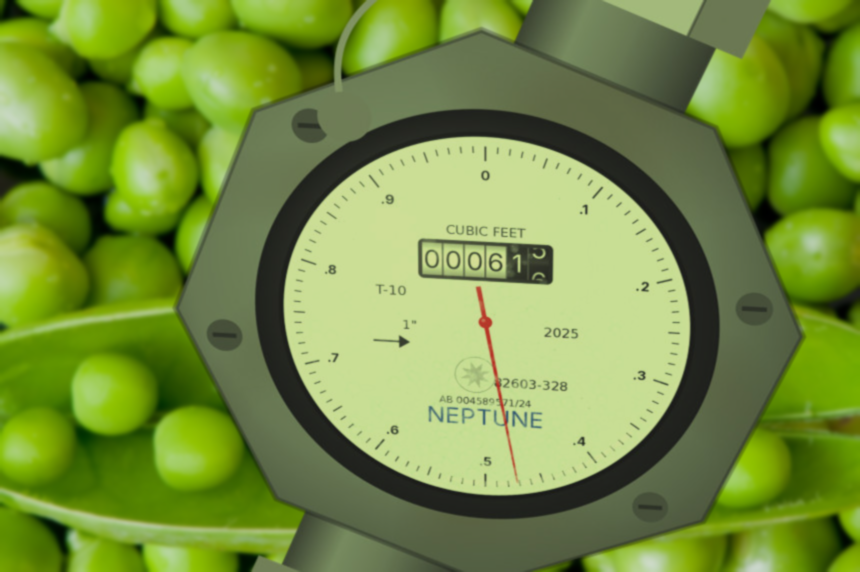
{"value": 615.47, "unit": "ft³"}
